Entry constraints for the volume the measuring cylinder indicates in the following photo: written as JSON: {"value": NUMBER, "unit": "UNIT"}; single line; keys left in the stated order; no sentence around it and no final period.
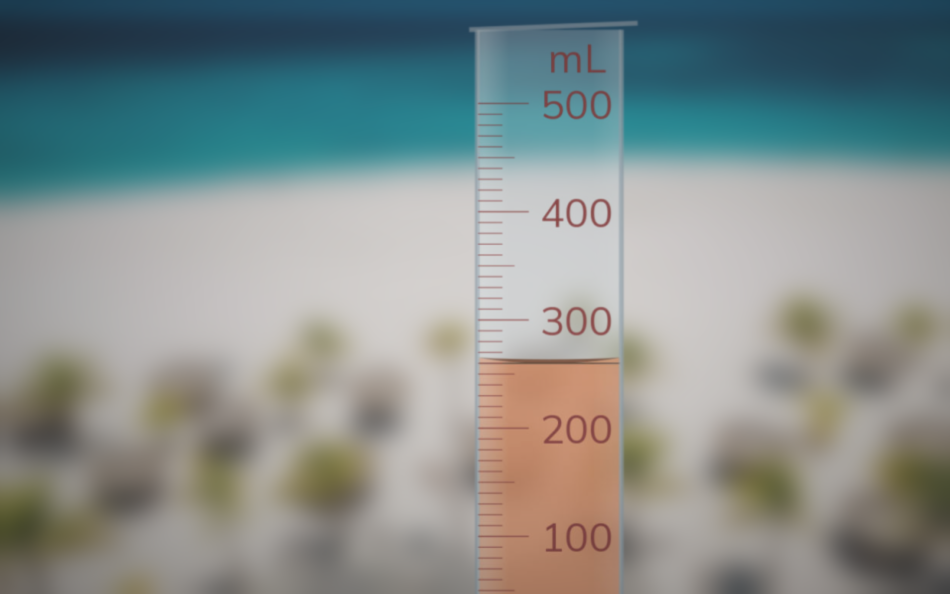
{"value": 260, "unit": "mL"}
